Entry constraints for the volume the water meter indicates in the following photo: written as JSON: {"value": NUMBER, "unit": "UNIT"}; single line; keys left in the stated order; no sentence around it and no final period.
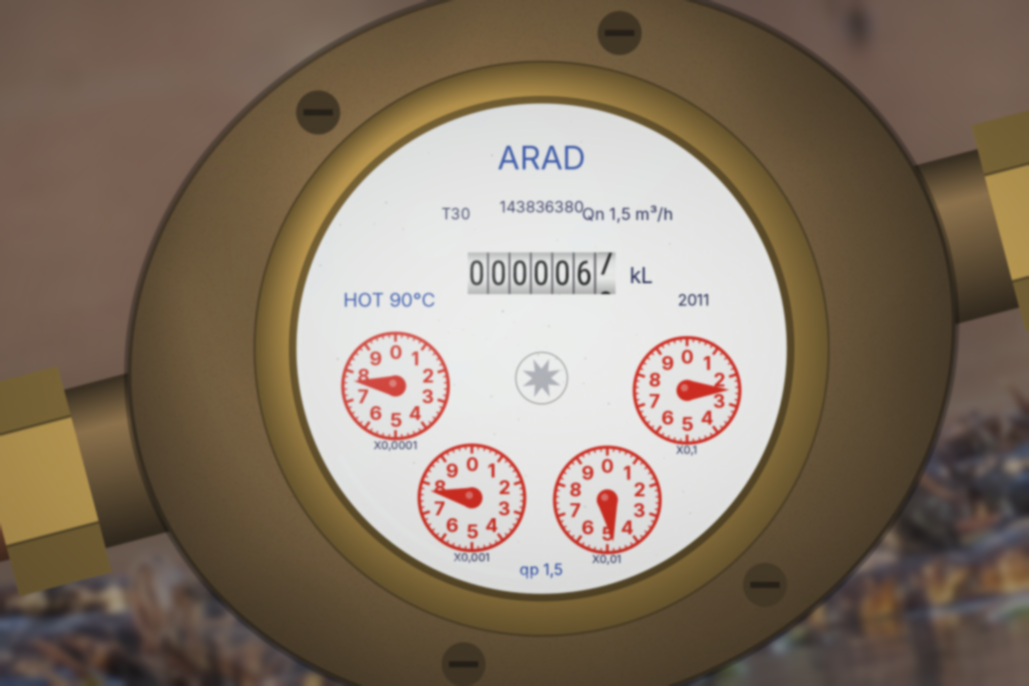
{"value": 67.2477, "unit": "kL"}
